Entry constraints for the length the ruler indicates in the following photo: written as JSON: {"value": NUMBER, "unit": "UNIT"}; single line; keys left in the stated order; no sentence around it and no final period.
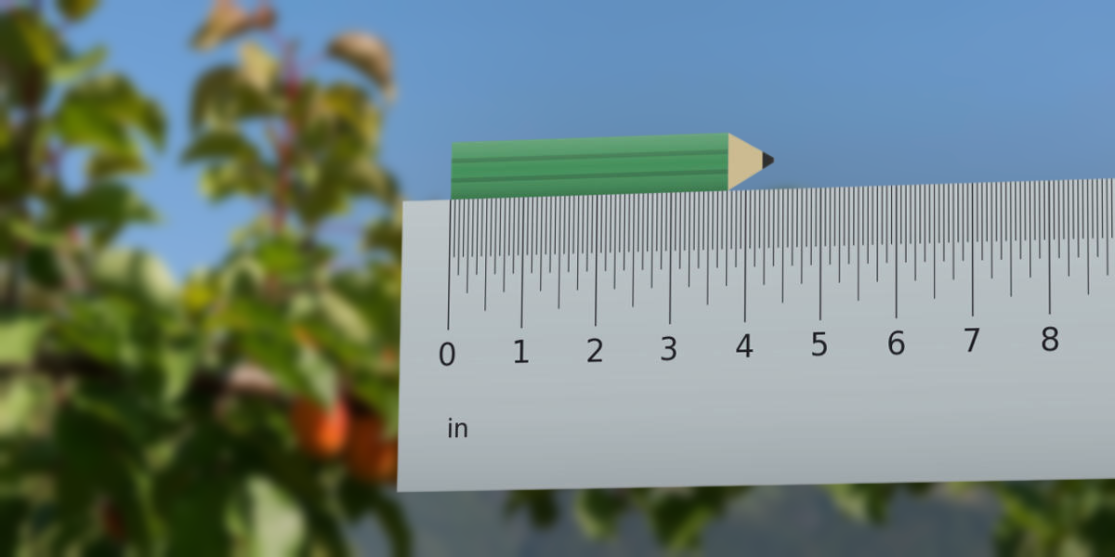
{"value": 4.375, "unit": "in"}
